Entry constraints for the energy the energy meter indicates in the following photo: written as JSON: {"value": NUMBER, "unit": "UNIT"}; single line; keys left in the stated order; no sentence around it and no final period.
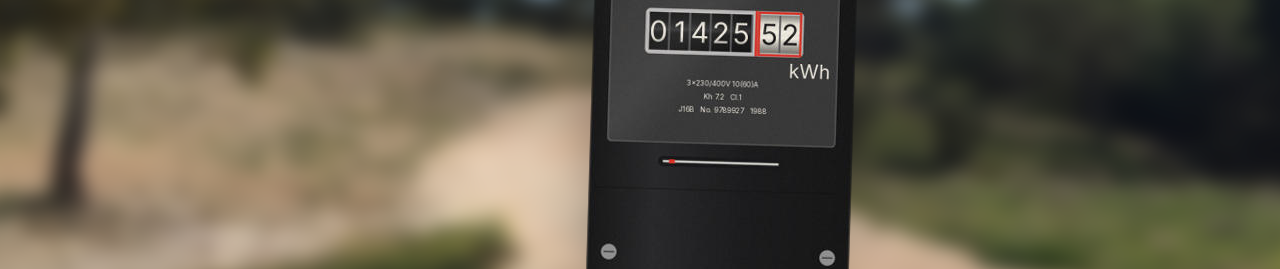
{"value": 1425.52, "unit": "kWh"}
